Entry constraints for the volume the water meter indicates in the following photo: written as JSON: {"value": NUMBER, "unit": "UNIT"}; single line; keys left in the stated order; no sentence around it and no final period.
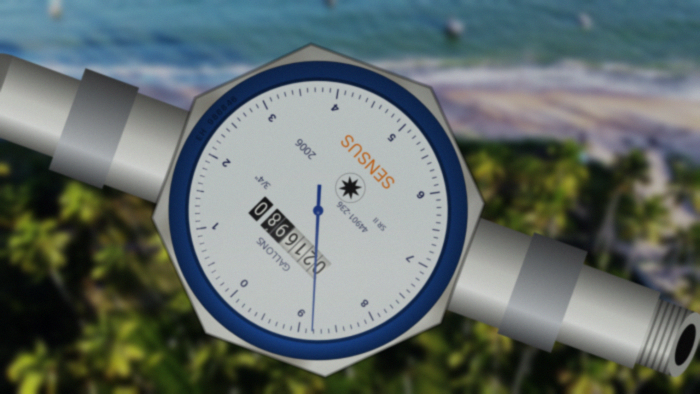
{"value": 216978.8, "unit": "gal"}
